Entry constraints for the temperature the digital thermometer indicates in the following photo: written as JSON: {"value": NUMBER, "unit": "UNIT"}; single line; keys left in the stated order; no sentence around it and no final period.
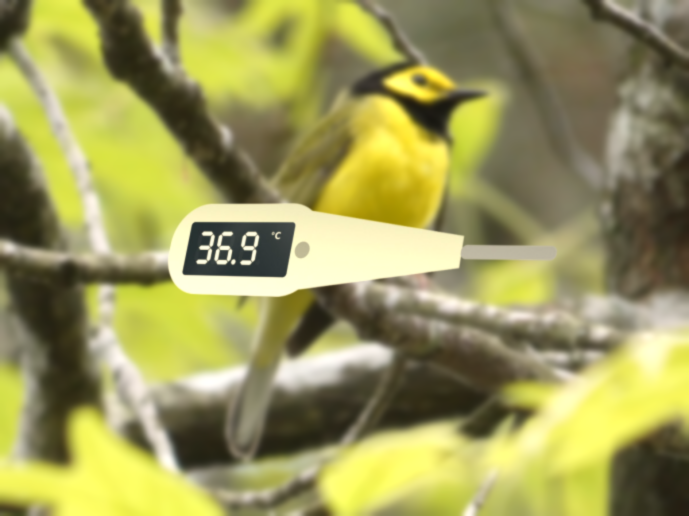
{"value": 36.9, "unit": "°C"}
